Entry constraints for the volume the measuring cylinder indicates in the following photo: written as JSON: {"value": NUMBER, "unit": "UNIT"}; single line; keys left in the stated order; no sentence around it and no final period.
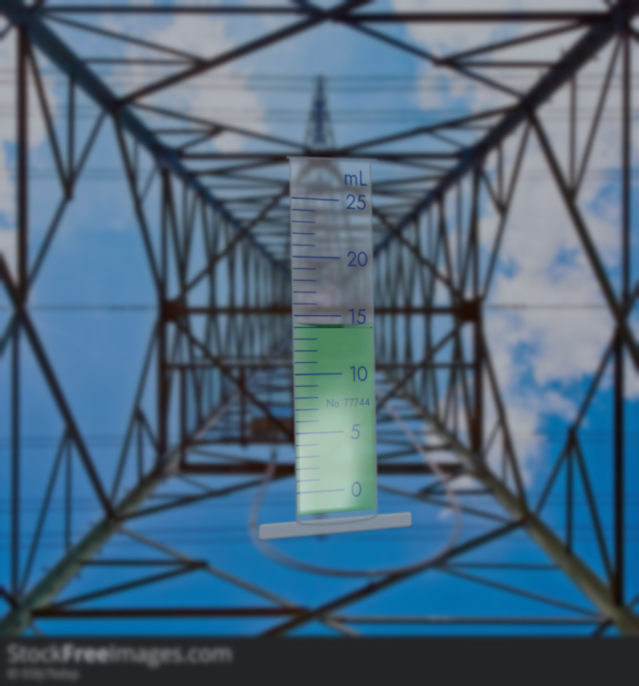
{"value": 14, "unit": "mL"}
